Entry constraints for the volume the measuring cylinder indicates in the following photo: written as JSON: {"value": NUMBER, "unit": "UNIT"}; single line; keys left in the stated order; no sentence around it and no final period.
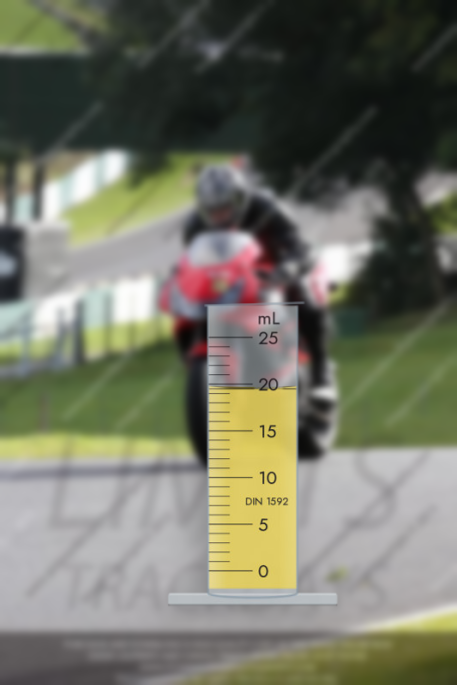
{"value": 19.5, "unit": "mL"}
